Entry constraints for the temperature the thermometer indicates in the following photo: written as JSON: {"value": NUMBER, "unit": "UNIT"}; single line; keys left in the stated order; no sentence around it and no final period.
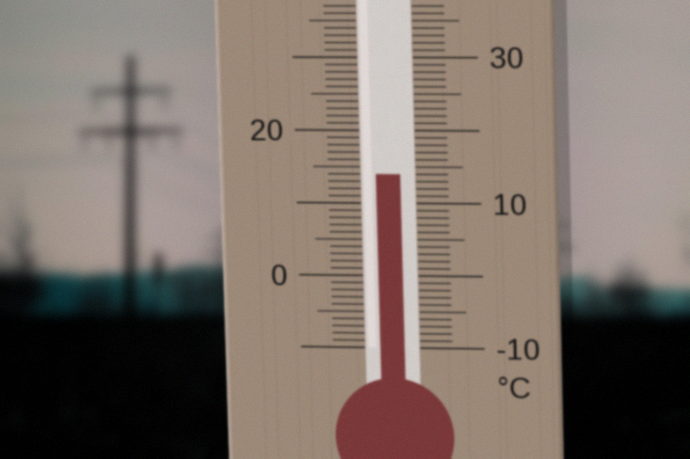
{"value": 14, "unit": "°C"}
